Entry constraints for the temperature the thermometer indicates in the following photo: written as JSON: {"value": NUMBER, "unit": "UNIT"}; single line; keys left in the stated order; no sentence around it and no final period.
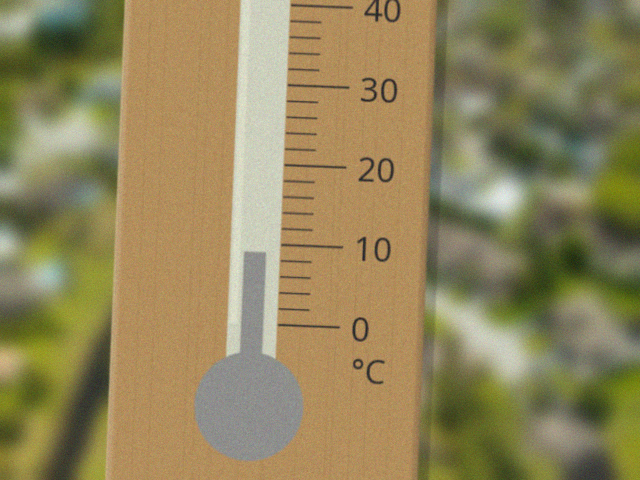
{"value": 9, "unit": "°C"}
